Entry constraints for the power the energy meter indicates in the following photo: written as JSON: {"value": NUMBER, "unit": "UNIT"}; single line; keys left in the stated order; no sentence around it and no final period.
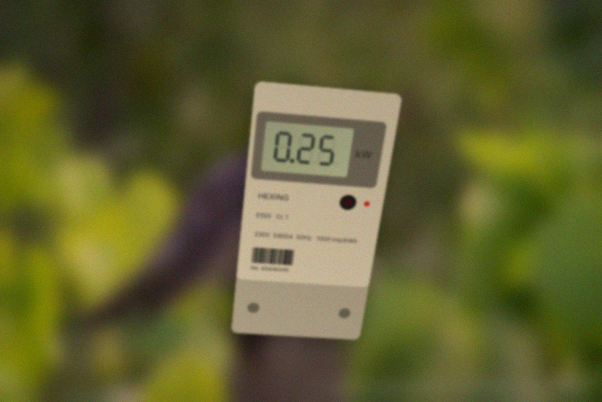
{"value": 0.25, "unit": "kW"}
